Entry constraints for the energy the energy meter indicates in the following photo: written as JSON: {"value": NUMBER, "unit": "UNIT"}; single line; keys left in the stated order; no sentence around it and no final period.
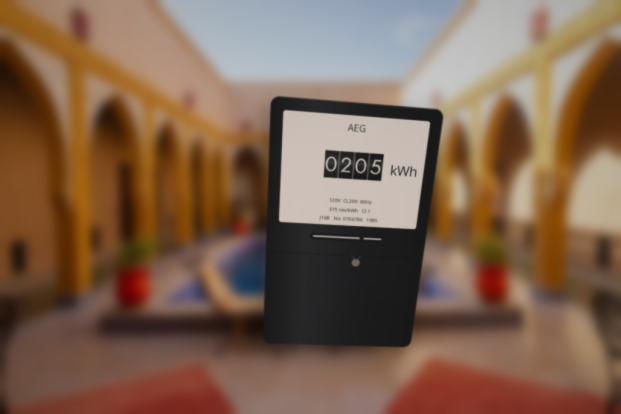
{"value": 205, "unit": "kWh"}
